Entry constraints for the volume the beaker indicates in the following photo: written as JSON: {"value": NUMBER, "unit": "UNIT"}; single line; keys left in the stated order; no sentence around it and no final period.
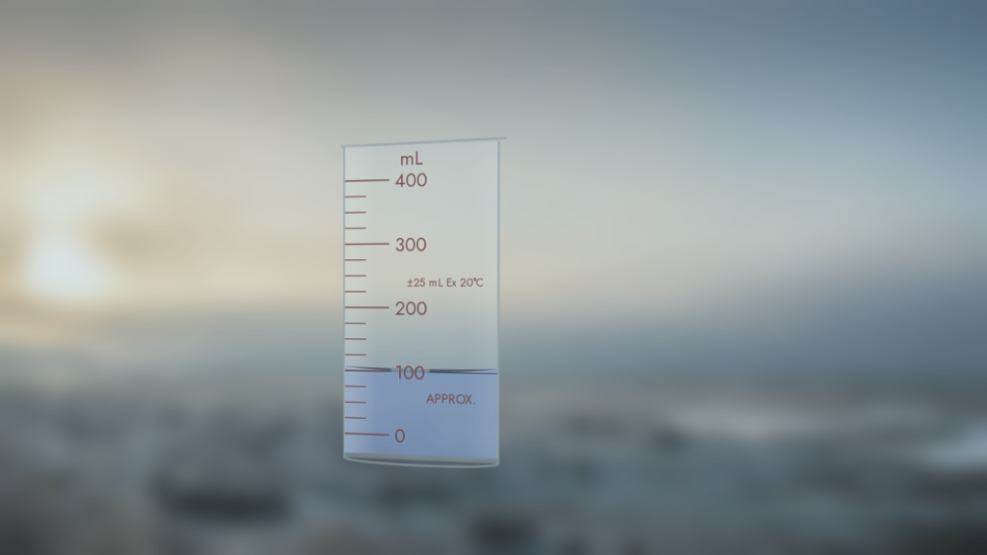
{"value": 100, "unit": "mL"}
